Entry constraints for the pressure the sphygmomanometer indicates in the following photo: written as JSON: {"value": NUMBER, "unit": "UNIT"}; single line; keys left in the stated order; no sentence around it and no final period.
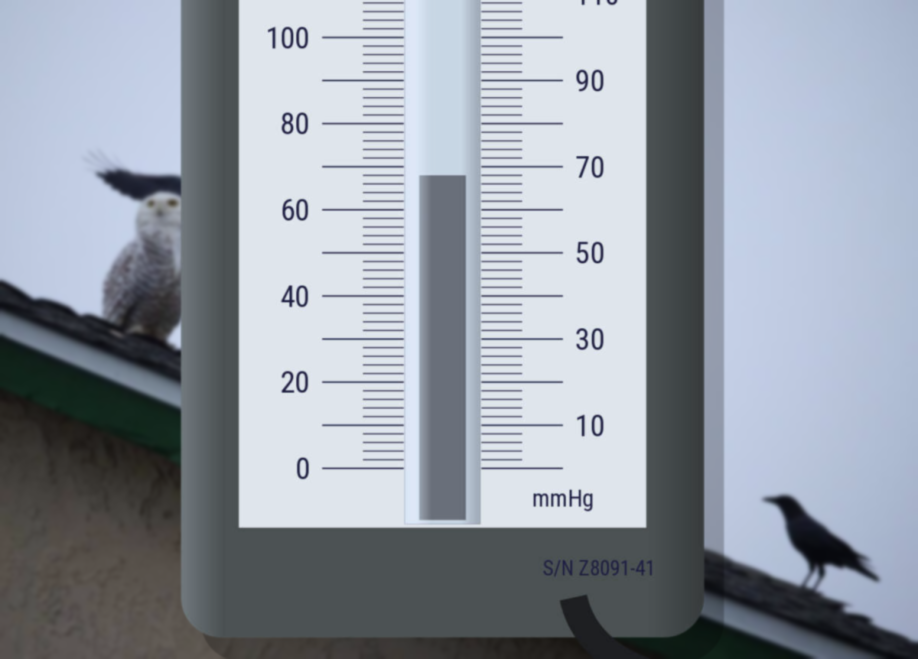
{"value": 68, "unit": "mmHg"}
